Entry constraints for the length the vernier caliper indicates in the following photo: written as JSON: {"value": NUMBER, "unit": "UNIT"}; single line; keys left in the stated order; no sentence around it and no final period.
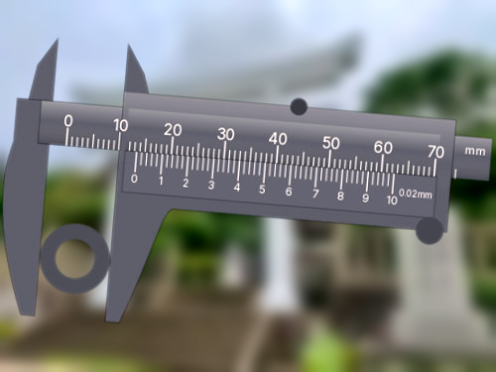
{"value": 13.4, "unit": "mm"}
